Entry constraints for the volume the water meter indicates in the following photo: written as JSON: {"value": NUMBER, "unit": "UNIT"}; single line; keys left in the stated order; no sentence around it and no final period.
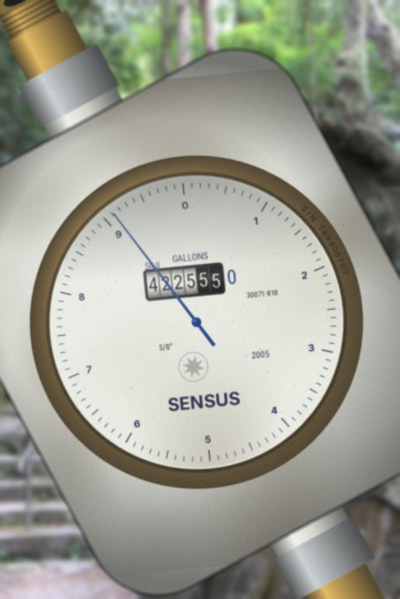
{"value": 4225549.1, "unit": "gal"}
